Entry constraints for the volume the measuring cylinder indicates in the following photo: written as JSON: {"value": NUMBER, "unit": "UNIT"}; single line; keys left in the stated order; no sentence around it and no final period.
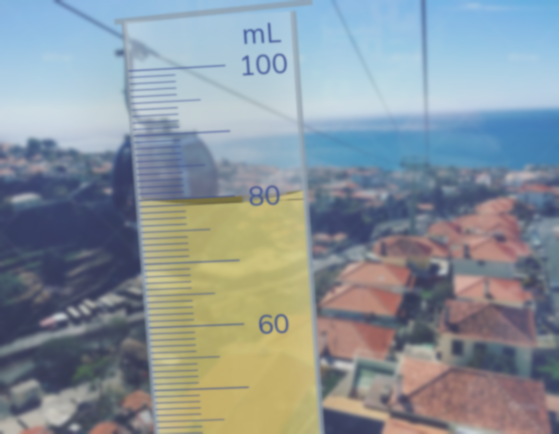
{"value": 79, "unit": "mL"}
